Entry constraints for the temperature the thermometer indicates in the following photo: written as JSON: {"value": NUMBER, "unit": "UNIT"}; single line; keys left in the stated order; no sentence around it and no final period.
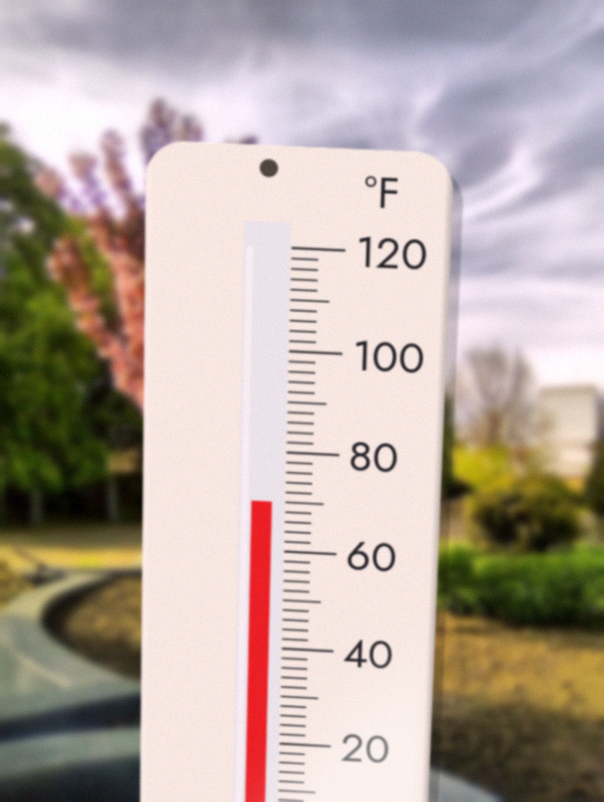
{"value": 70, "unit": "°F"}
